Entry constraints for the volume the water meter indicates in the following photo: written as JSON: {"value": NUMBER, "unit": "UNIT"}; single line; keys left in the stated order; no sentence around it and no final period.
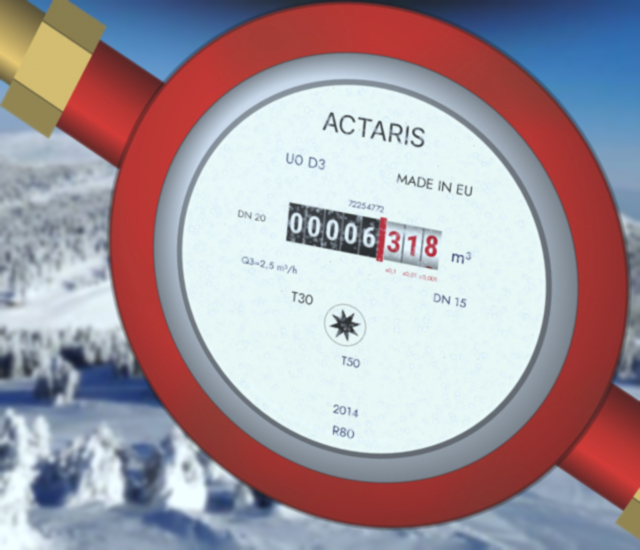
{"value": 6.318, "unit": "m³"}
